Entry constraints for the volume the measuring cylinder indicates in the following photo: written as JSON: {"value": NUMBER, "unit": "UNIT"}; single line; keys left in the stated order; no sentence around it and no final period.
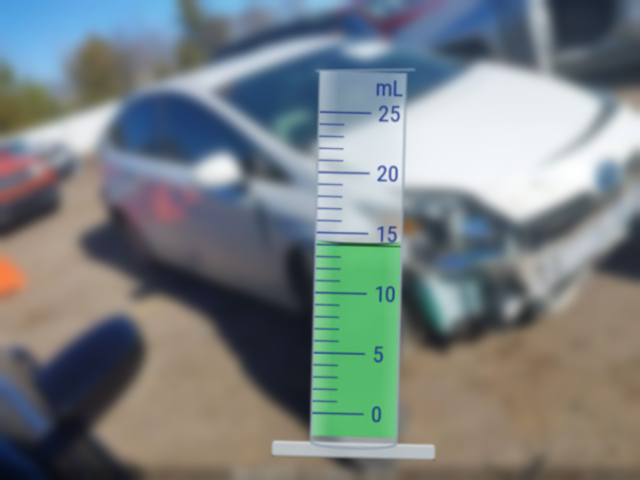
{"value": 14, "unit": "mL"}
